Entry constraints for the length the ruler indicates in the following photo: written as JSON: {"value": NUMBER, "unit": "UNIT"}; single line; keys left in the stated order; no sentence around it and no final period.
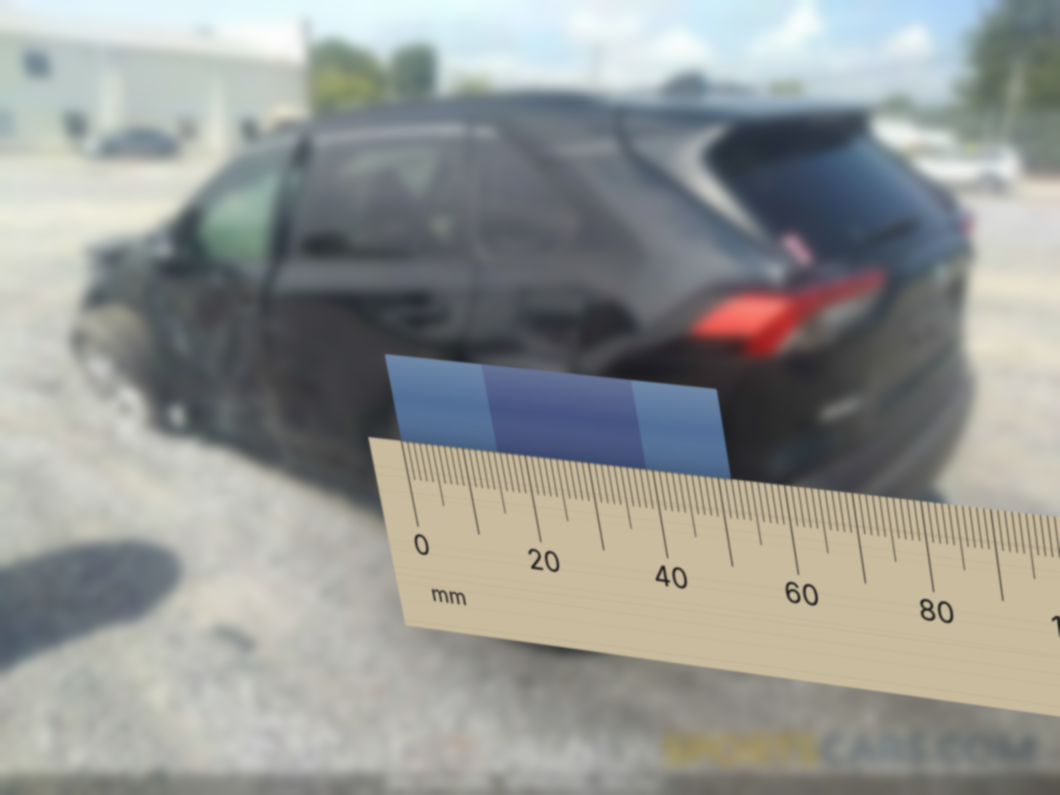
{"value": 52, "unit": "mm"}
